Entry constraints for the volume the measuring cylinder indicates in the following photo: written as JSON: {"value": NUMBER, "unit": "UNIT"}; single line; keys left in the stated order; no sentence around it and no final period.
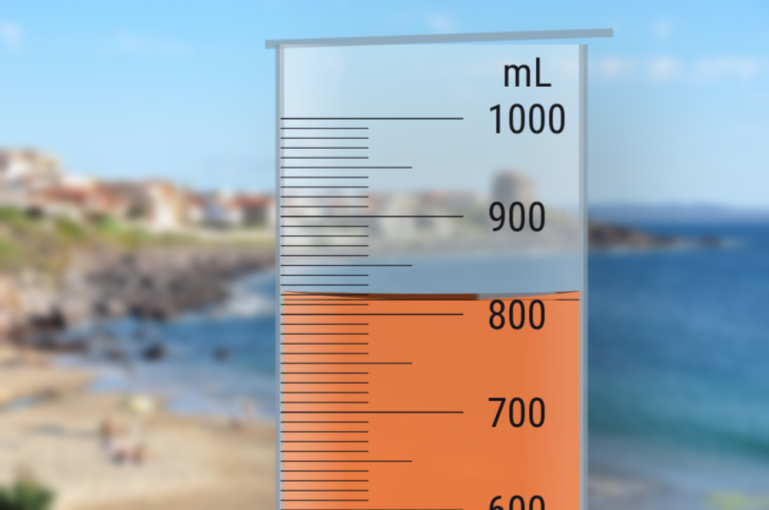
{"value": 815, "unit": "mL"}
